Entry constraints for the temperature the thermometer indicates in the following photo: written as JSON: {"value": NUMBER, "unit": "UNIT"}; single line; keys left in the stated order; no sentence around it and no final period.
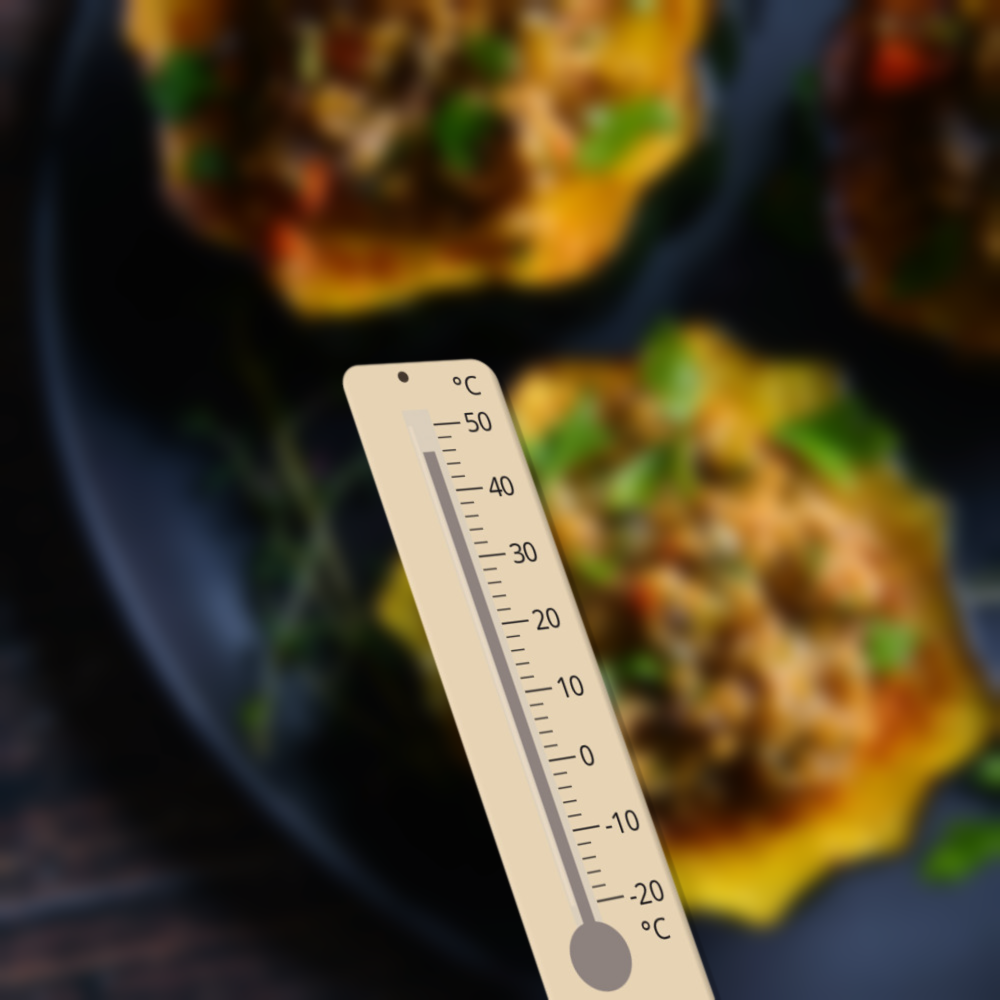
{"value": 46, "unit": "°C"}
